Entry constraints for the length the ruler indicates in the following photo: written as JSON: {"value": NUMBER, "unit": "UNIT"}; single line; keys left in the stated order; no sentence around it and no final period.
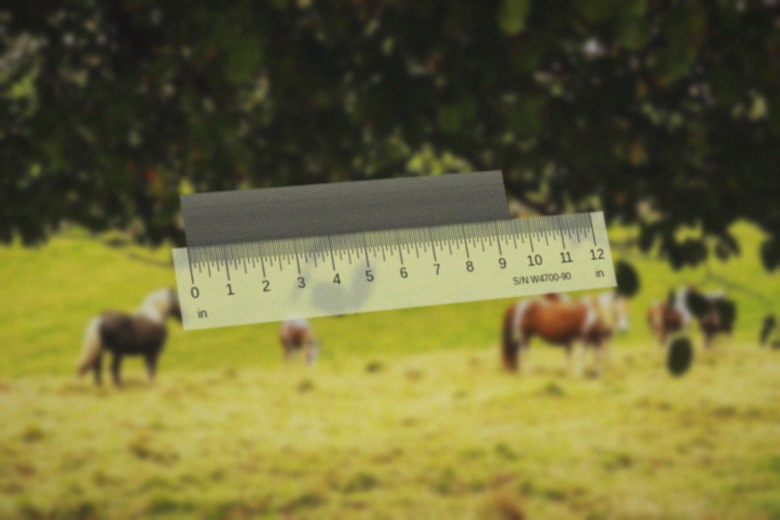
{"value": 9.5, "unit": "in"}
